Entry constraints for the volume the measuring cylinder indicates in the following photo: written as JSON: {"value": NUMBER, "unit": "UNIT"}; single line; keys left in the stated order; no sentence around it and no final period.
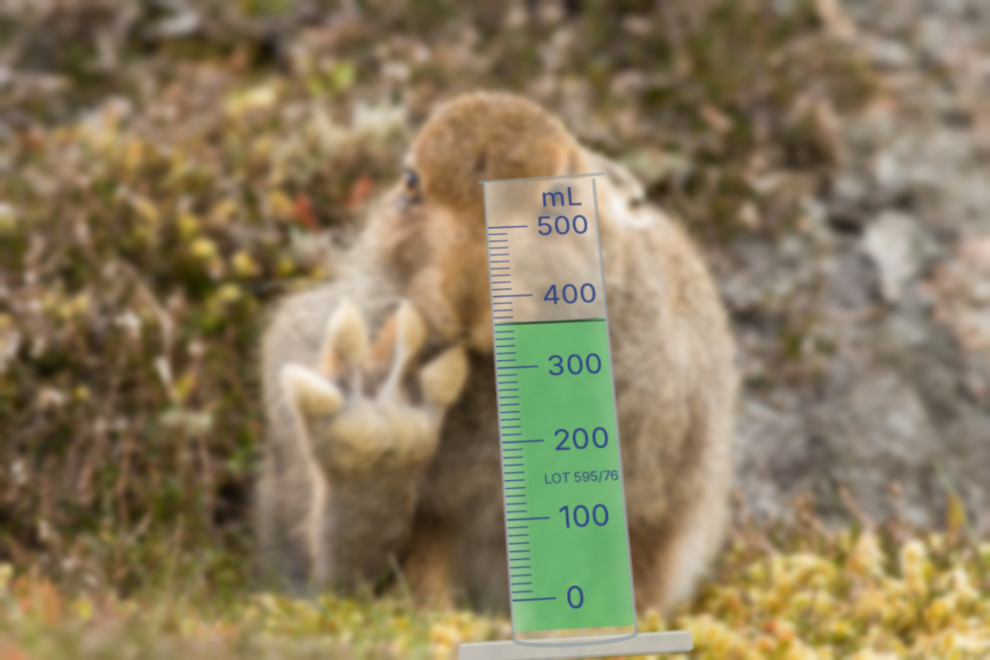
{"value": 360, "unit": "mL"}
